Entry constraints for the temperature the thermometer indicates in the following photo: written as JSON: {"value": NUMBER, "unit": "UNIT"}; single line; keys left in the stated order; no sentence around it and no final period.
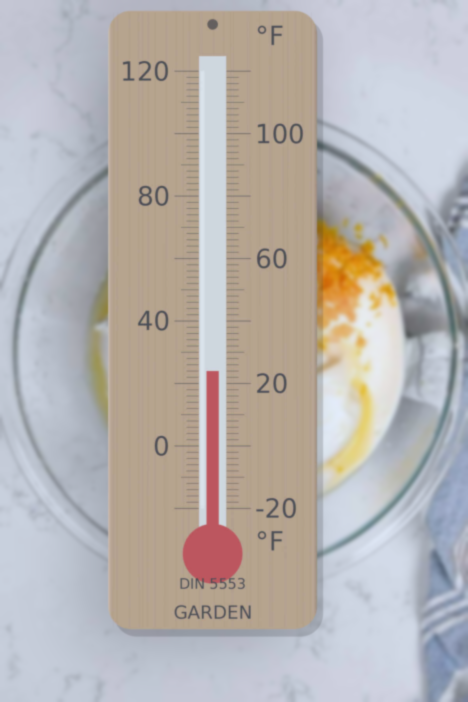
{"value": 24, "unit": "°F"}
